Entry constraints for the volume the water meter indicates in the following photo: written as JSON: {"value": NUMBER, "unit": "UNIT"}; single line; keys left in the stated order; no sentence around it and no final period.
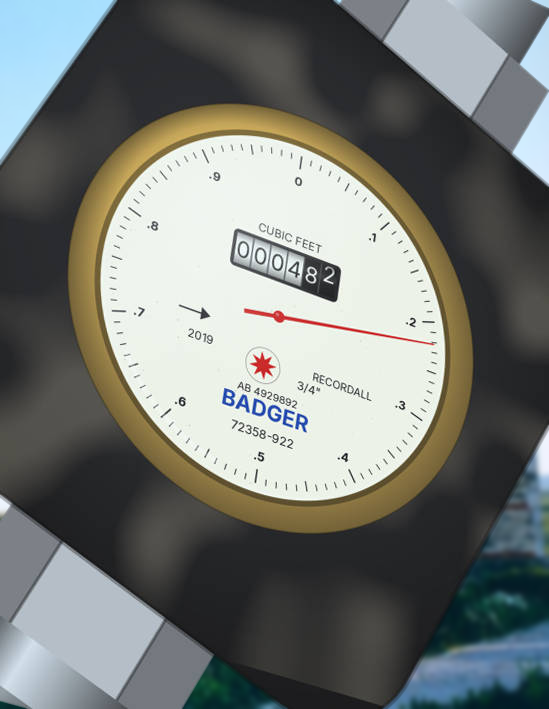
{"value": 482.22, "unit": "ft³"}
